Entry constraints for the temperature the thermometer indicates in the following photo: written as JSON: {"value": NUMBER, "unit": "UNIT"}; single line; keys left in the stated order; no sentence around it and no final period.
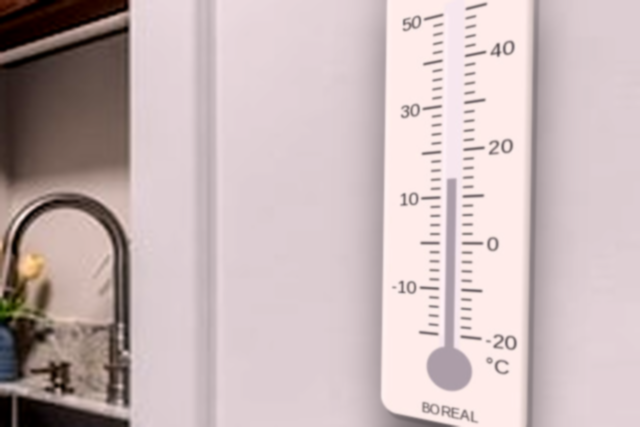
{"value": 14, "unit": "°C"}
